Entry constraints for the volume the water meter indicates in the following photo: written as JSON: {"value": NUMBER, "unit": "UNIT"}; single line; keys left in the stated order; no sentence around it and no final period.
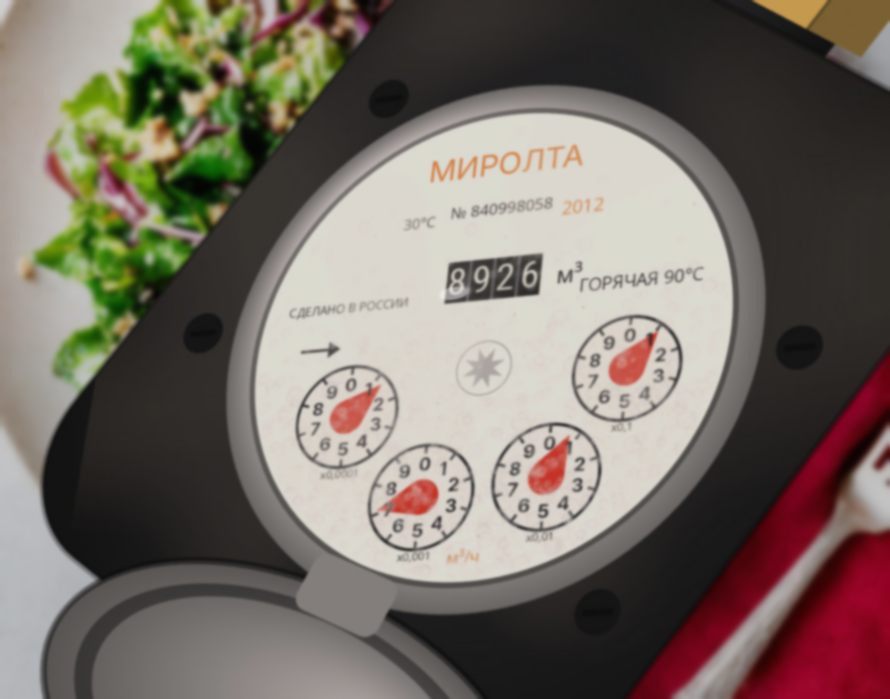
{"value": 8926.1071, "unit": "m³"}
